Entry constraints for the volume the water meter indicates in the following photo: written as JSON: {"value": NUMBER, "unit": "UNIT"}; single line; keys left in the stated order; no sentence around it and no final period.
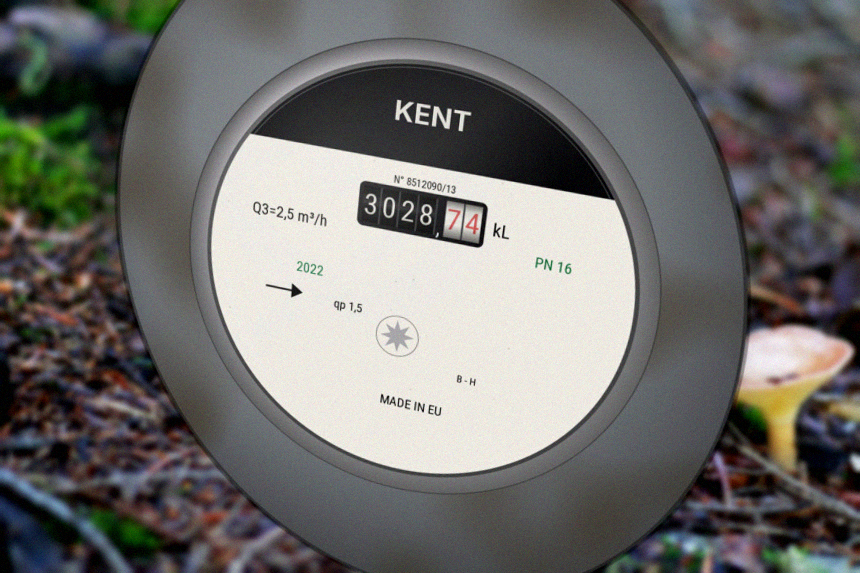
{"value": 3028.74, "unit": "kL"}
